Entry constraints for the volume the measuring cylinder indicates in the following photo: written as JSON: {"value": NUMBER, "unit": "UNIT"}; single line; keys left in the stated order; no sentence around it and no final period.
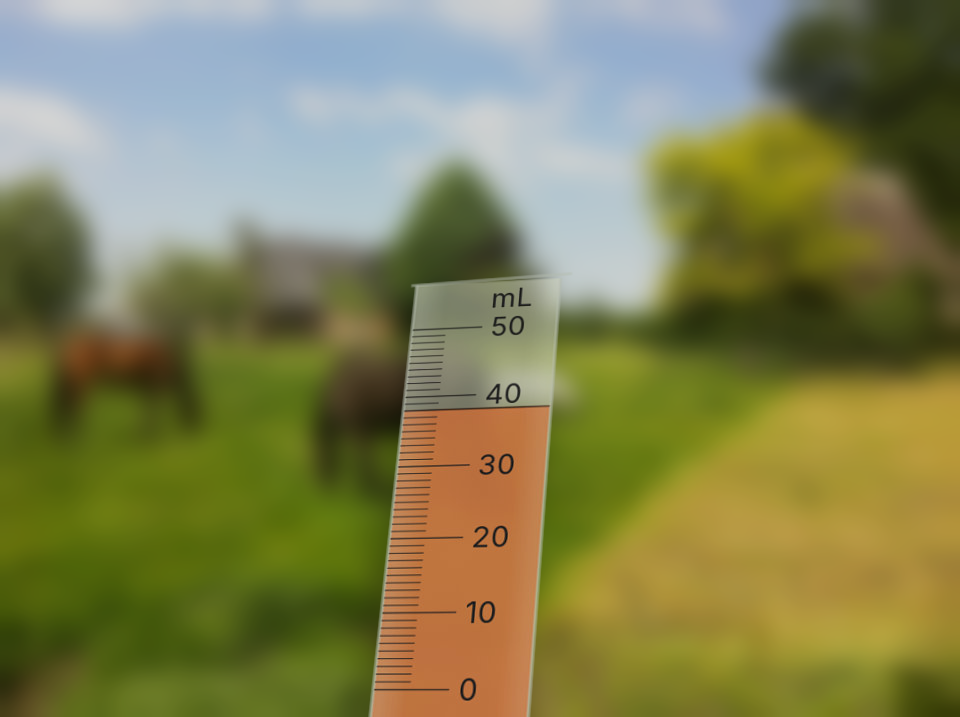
{"value": 38, "unit": "mL"}
